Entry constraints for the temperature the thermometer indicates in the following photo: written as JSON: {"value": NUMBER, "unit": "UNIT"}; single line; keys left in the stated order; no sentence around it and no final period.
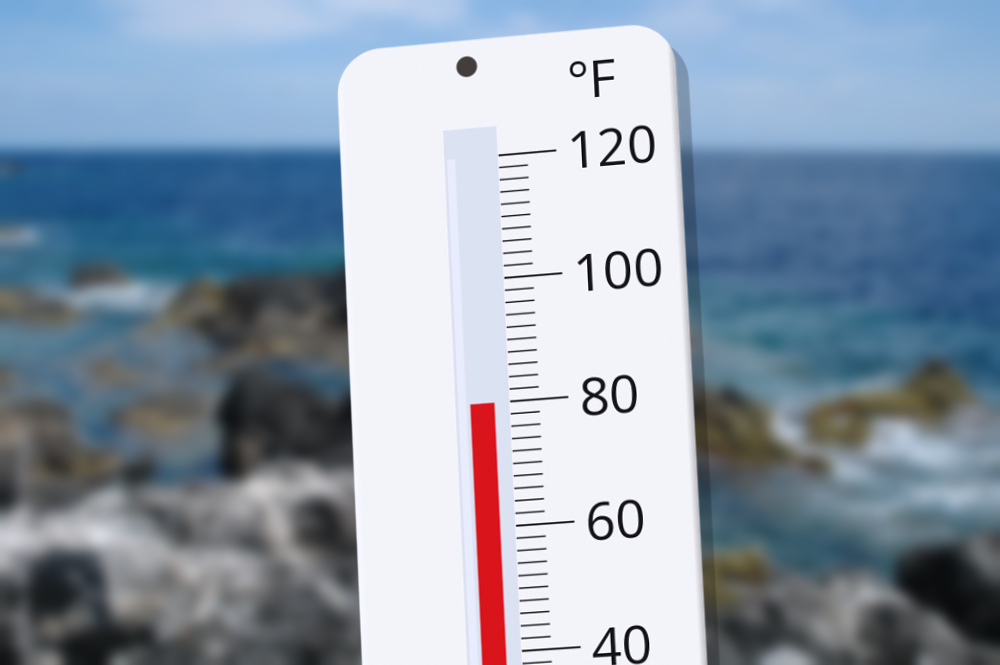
{"value": 80, "unit": "°F"}
